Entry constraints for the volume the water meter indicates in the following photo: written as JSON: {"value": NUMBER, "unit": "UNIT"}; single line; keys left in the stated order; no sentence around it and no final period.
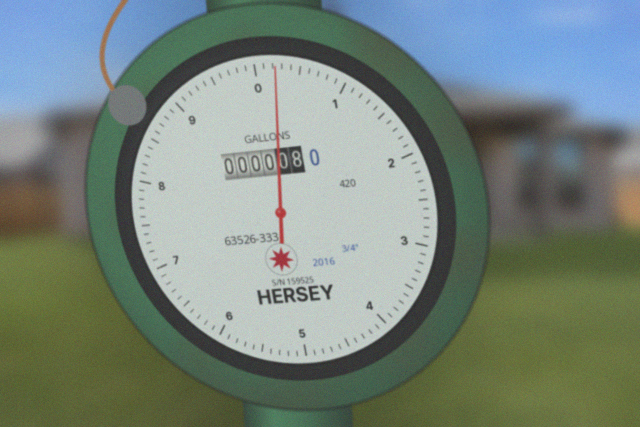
{"value": 80.2, "unit": "gal"}
